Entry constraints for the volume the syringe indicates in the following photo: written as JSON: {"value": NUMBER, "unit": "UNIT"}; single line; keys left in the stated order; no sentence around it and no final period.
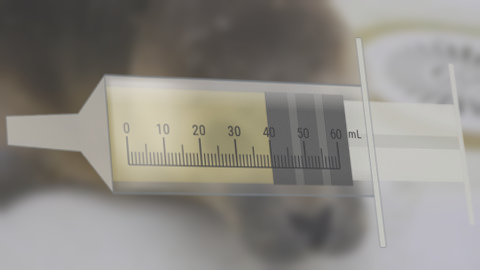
{"value": 40, "unit": "mL"}
